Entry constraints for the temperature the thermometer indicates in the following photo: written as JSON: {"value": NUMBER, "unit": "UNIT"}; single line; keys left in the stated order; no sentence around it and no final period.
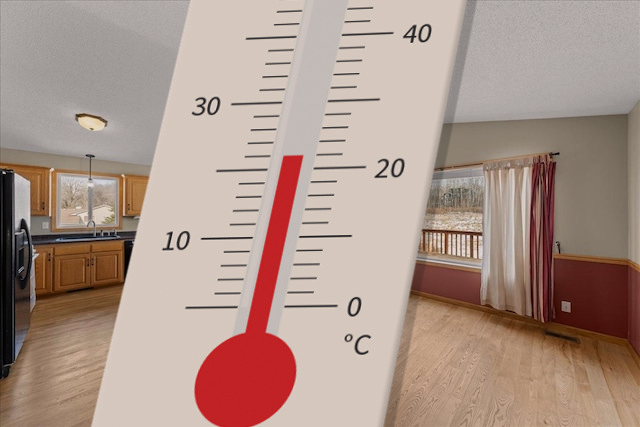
{"value": 22, "unit": "°C"}
